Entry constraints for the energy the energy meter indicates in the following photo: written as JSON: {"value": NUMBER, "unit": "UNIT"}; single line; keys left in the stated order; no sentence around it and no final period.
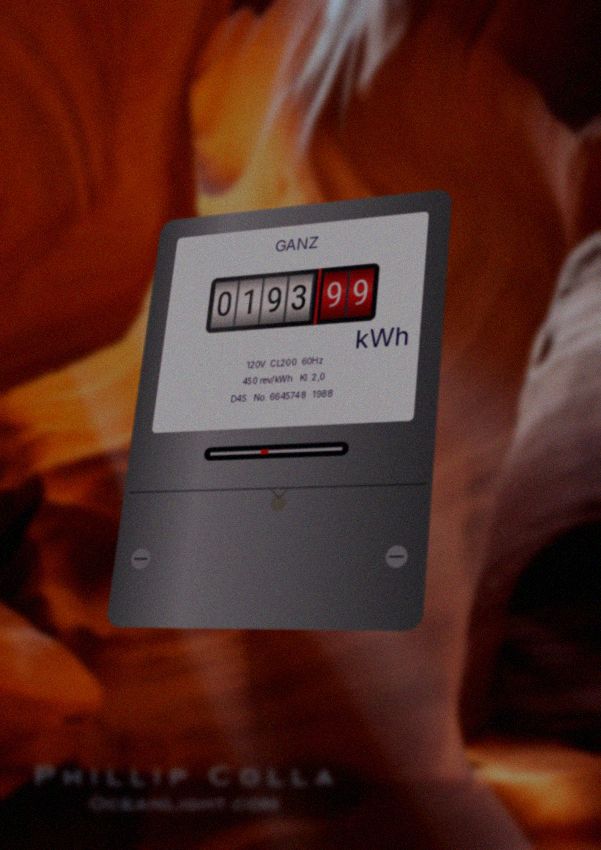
{"value": 193.99, "unit": "kWh"}
